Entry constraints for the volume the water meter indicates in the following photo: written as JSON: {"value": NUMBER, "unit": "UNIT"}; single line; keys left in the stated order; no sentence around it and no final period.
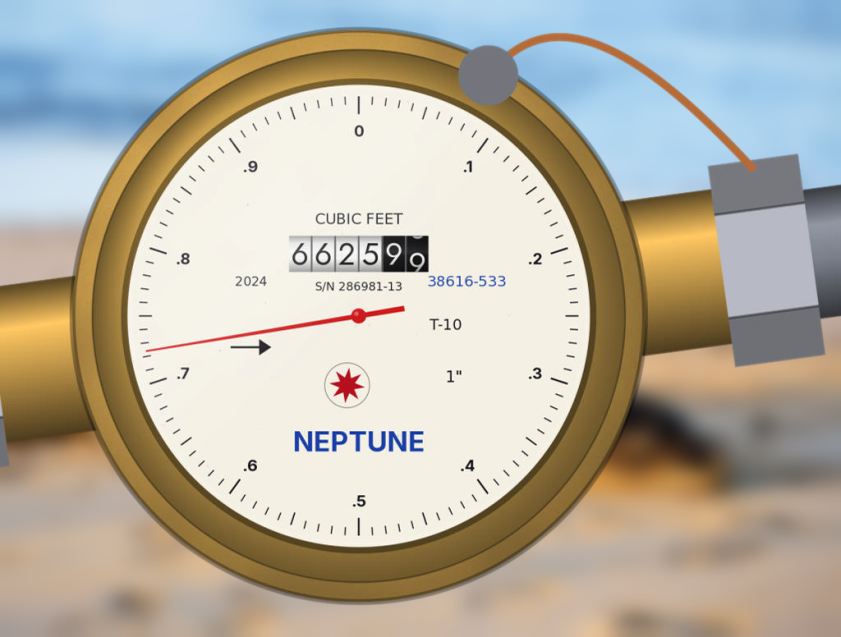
{"value": 662598.72, "unit": "ft³"}
